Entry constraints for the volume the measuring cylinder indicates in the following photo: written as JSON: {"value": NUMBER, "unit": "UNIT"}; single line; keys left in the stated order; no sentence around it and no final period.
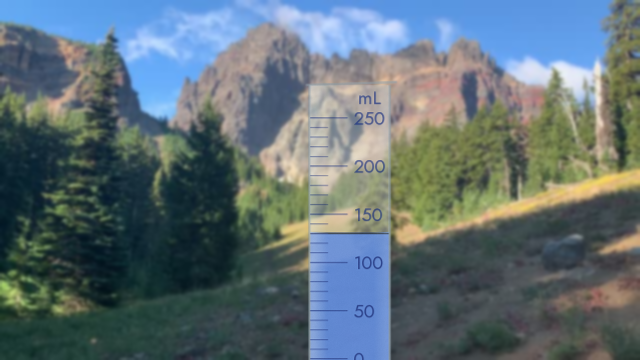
{"value": 130, "unit": "mL"}
